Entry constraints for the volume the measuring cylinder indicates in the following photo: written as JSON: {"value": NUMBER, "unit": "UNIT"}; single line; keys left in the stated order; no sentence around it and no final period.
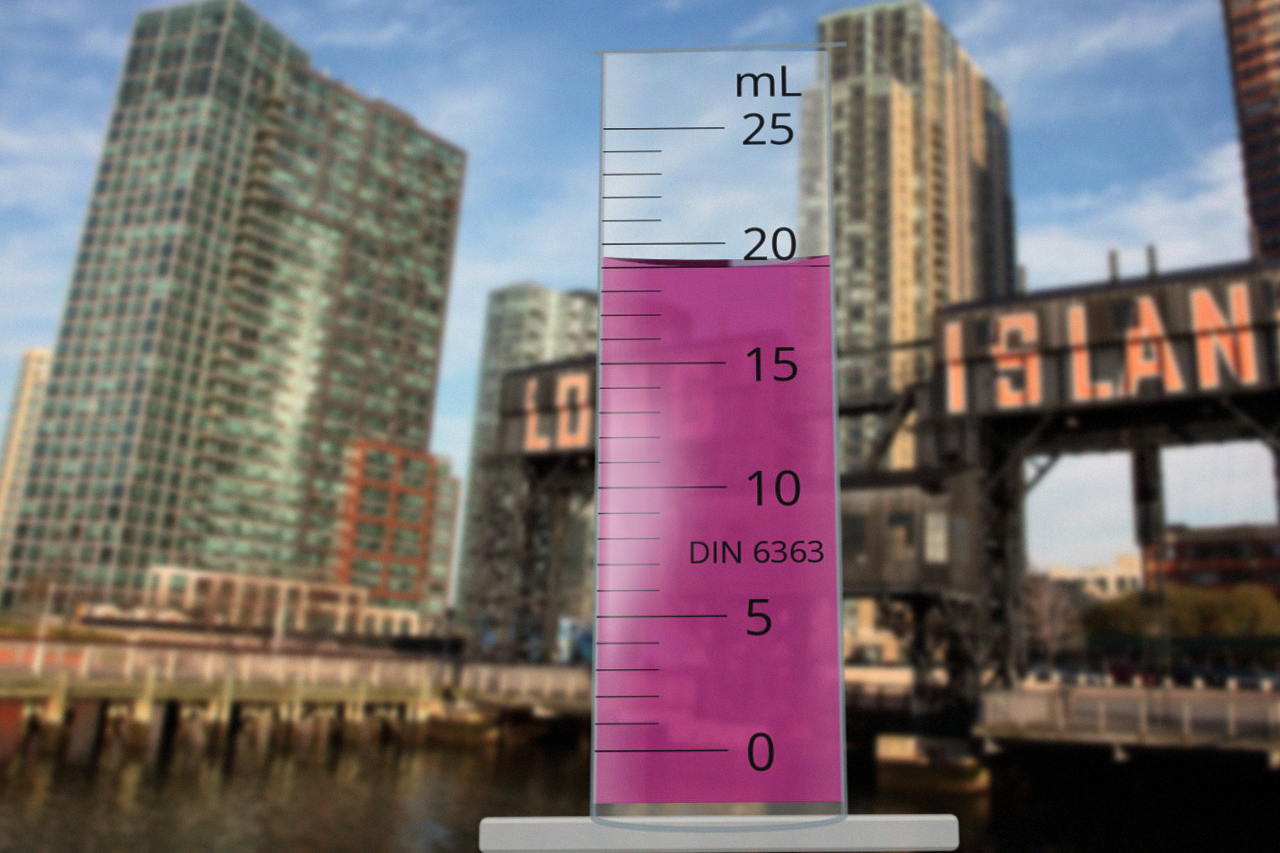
{"value": 19, "unit": "mL"}
